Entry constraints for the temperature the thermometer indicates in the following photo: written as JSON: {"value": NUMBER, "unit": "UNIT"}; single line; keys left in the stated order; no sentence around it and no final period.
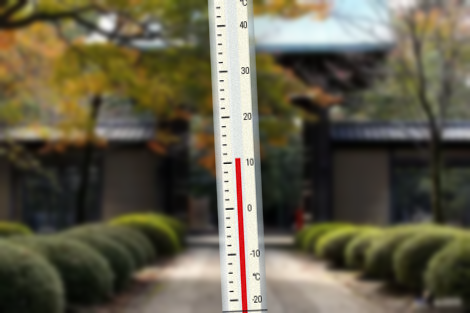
{"value": 11, "unit": "°C"}
